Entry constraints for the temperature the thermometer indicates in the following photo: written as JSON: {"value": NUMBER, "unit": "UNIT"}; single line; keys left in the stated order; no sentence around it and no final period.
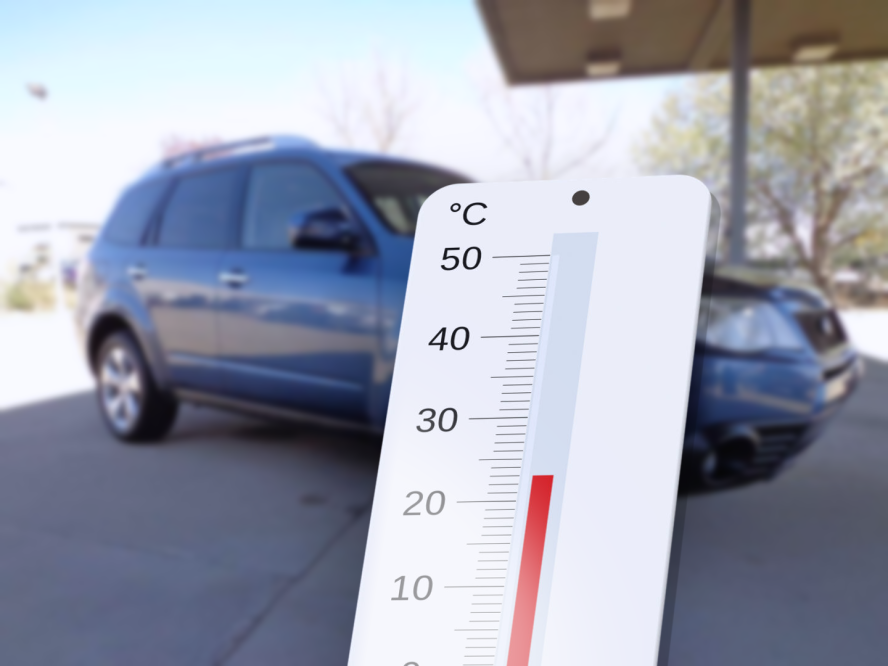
{"value": 23, "unit": "°C"}
